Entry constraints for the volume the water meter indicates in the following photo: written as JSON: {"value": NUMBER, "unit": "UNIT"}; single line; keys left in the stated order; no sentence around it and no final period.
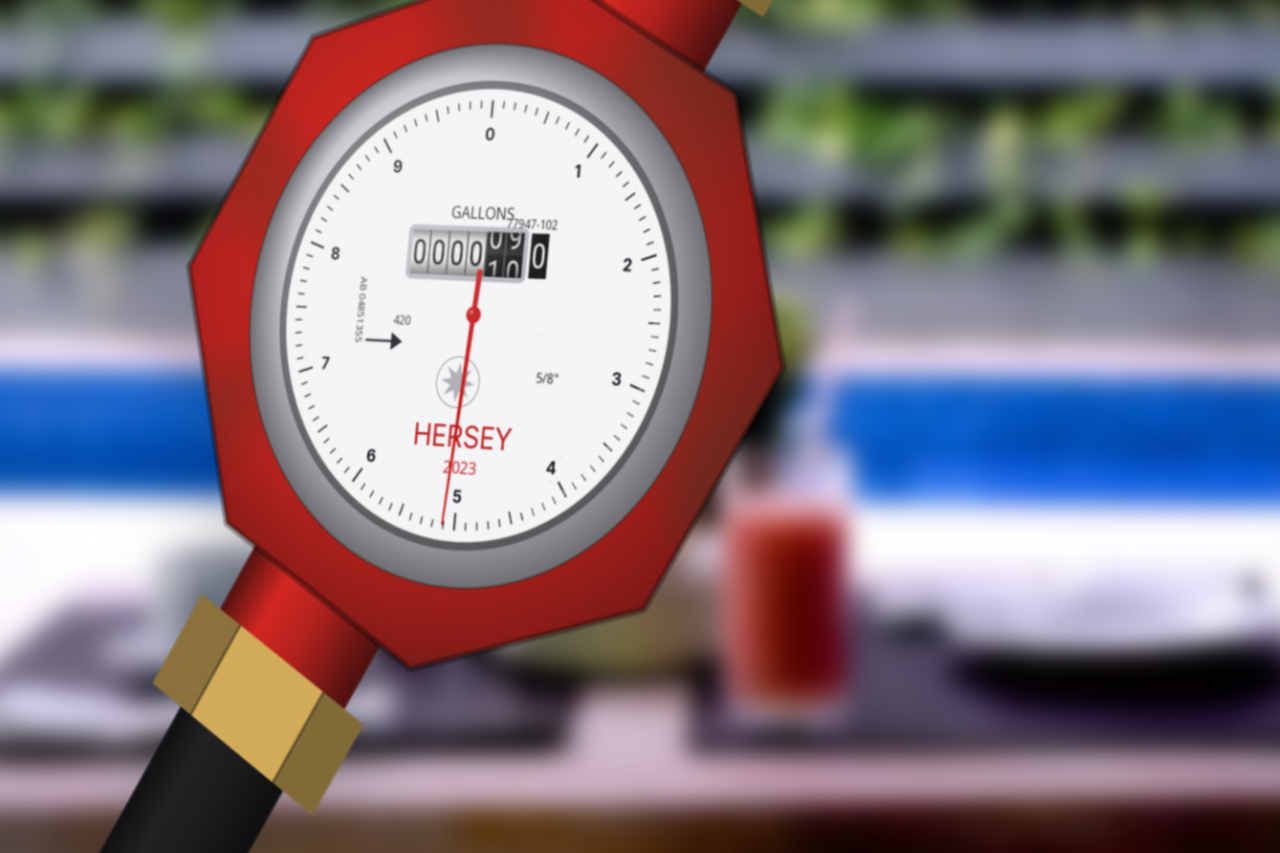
{"value": 95.1, "unit": "gal"}
